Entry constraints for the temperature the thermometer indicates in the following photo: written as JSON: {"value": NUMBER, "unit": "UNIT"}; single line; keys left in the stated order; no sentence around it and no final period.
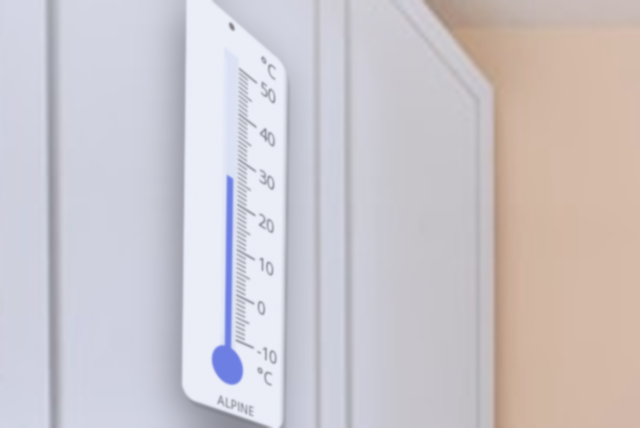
{"value": 25, "unit": "°C"}
